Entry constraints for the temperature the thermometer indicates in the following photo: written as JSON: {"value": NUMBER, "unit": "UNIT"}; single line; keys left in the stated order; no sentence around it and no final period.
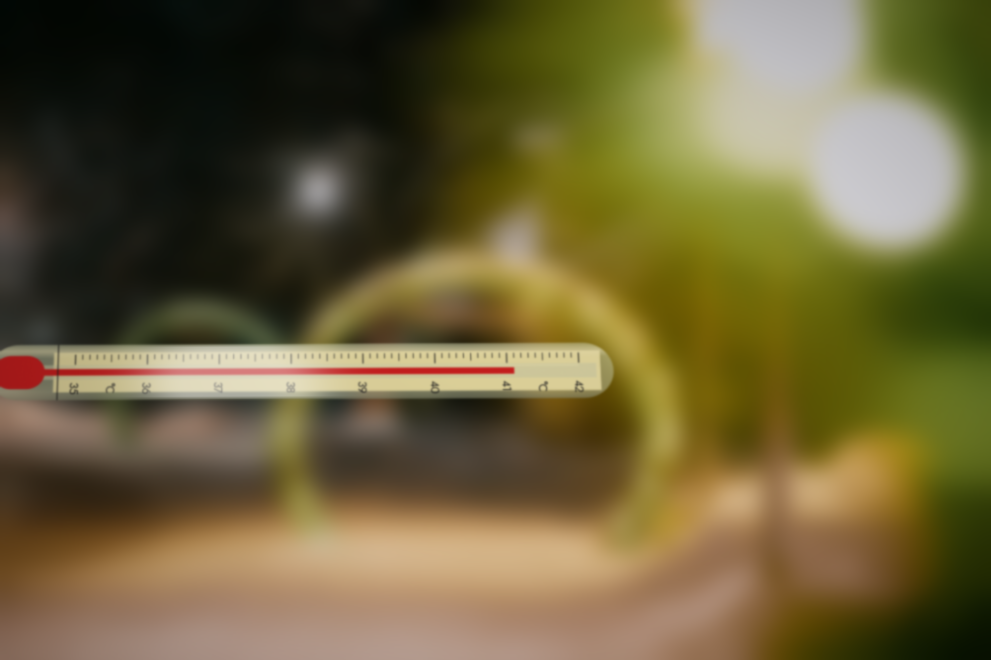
{"value": 41.1, "unit": "°C"}
